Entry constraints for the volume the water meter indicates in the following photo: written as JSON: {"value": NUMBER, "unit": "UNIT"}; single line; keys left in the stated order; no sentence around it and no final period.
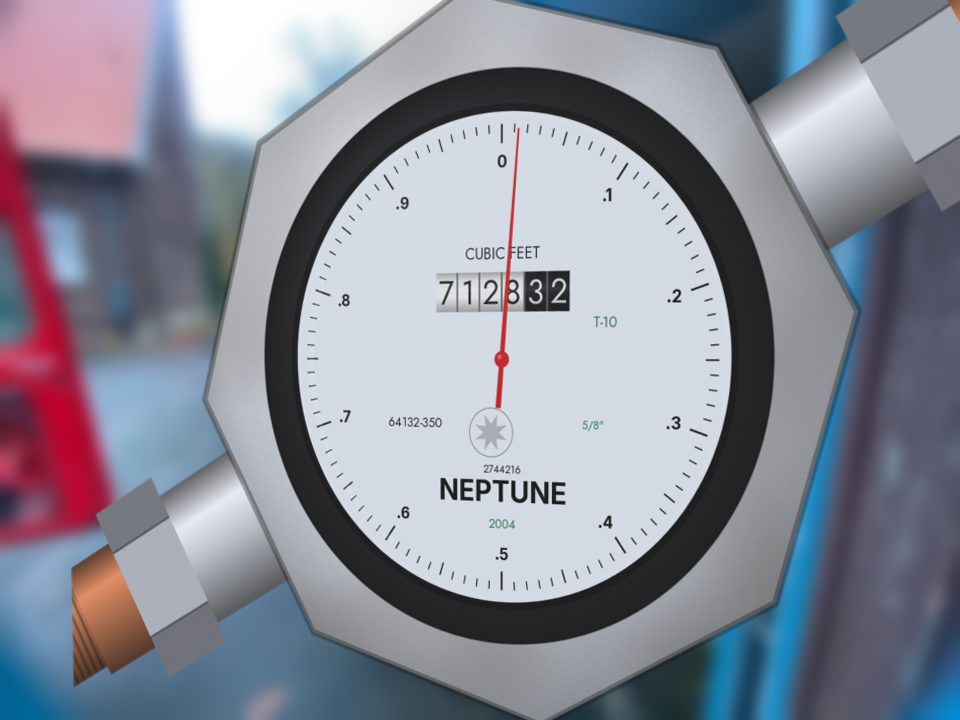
{"value": 712832.01, "unit": "ft³"}
